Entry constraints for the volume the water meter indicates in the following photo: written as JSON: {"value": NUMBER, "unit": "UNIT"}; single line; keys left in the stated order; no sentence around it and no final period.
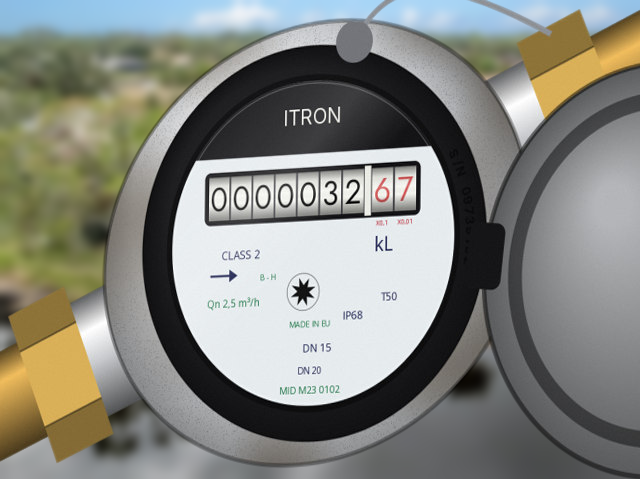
{"value": 32.67, "unit": "kL"}
